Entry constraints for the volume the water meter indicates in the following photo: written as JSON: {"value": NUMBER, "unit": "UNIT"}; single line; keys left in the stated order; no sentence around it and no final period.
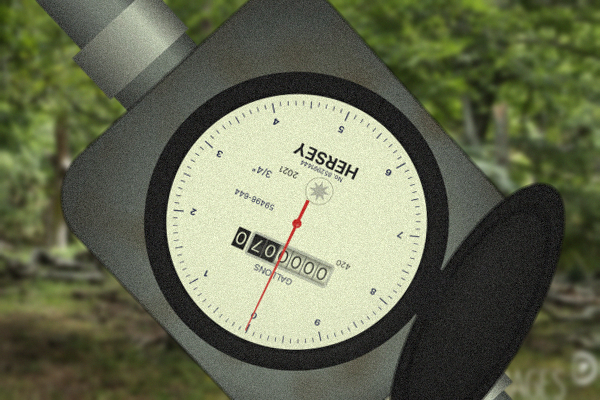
{"value": 70.0, "unit": "gal"}
